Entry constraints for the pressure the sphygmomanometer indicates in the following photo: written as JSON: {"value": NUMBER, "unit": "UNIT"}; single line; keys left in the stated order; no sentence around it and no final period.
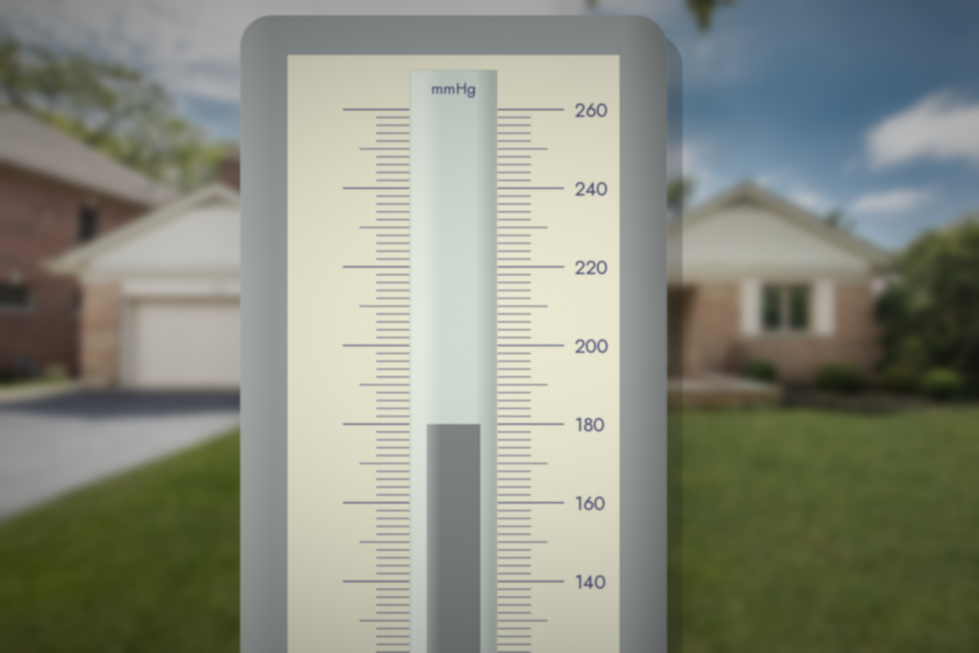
{"value": 180, "unit": "mmHg"}
